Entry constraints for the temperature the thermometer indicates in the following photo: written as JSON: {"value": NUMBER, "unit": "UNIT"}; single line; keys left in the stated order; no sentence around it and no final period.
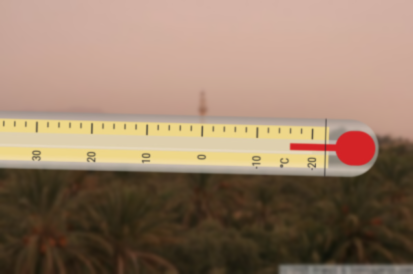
{"value": -16, "unit": "°C"}
